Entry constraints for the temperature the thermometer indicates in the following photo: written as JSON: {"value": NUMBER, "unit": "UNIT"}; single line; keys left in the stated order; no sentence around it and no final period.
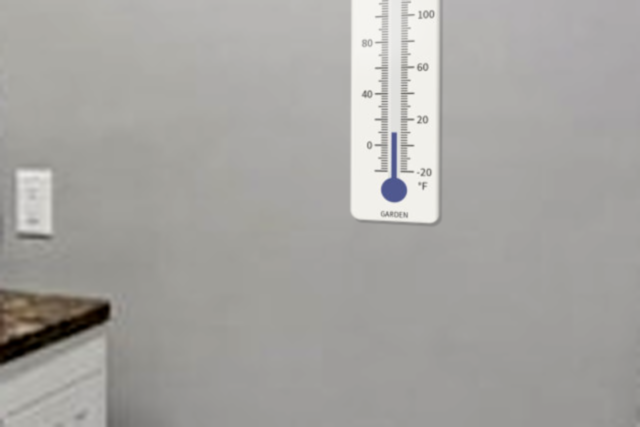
{"value": 10, "unit": "°F"}
